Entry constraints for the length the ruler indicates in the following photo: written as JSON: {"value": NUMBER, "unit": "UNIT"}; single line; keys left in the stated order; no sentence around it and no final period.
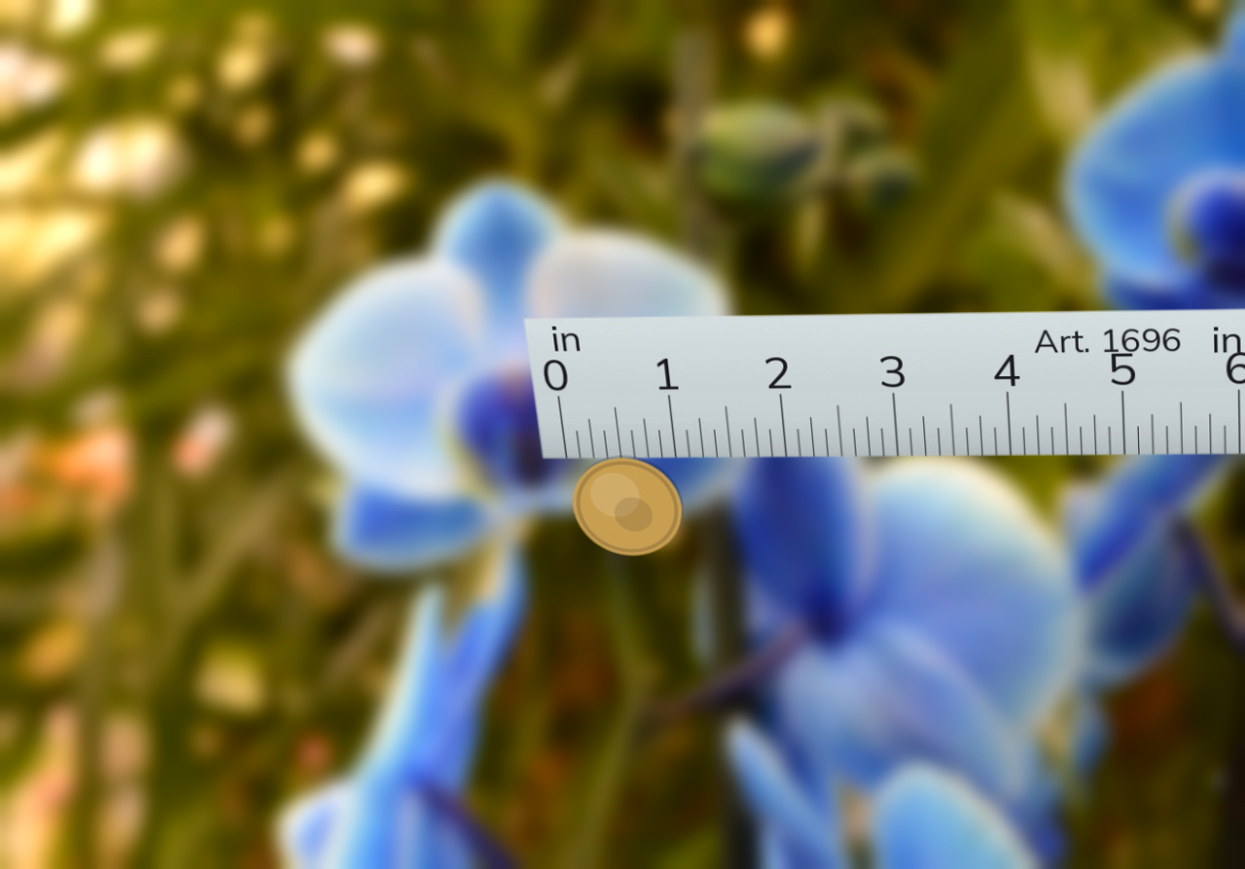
{"value": 1, "unit": "in"}
